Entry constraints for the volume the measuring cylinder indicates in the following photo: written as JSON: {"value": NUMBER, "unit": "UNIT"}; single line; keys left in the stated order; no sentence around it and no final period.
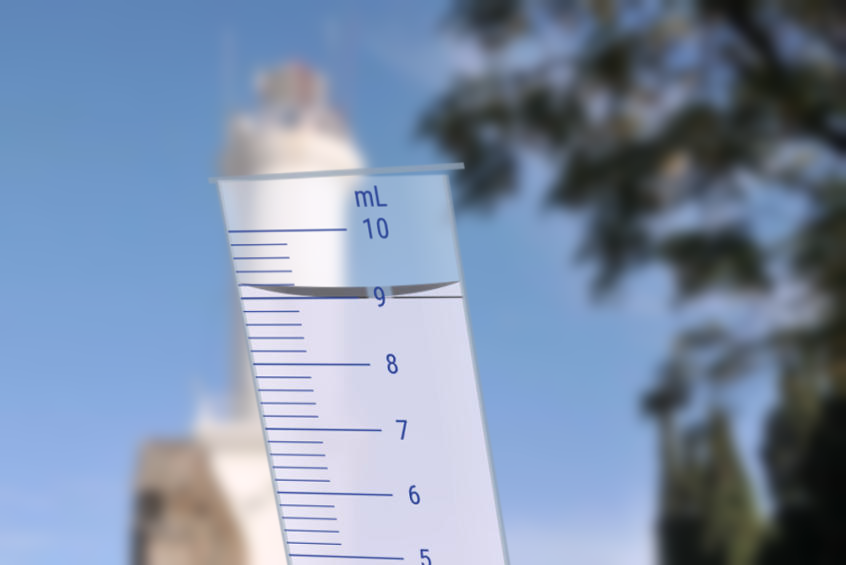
{"value": 9, "unit": "mL"}
